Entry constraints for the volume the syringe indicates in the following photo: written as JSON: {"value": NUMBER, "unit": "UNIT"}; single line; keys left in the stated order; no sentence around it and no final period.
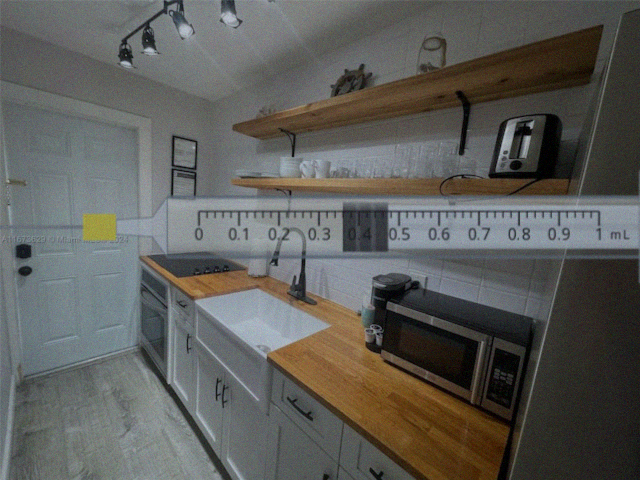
{"value": 0.36, "unit": "mL"}
